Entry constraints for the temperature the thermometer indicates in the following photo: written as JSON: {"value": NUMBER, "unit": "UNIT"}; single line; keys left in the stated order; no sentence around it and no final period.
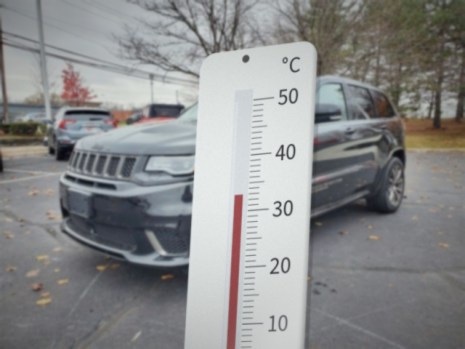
{"value": 33, "unit": "°C"}
